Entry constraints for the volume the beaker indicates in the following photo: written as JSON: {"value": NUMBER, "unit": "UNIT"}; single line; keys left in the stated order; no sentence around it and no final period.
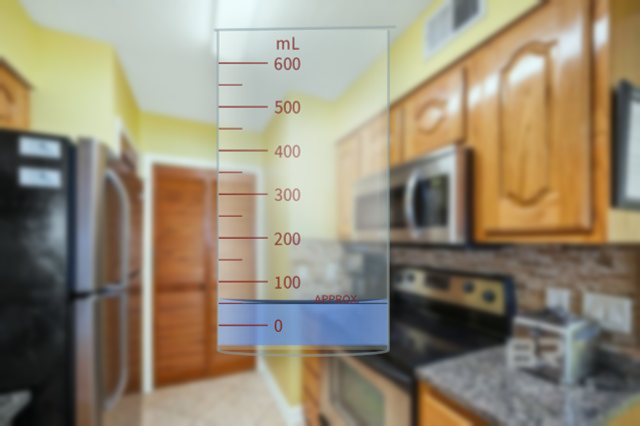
{"value": 50, "unit": "mL"}
